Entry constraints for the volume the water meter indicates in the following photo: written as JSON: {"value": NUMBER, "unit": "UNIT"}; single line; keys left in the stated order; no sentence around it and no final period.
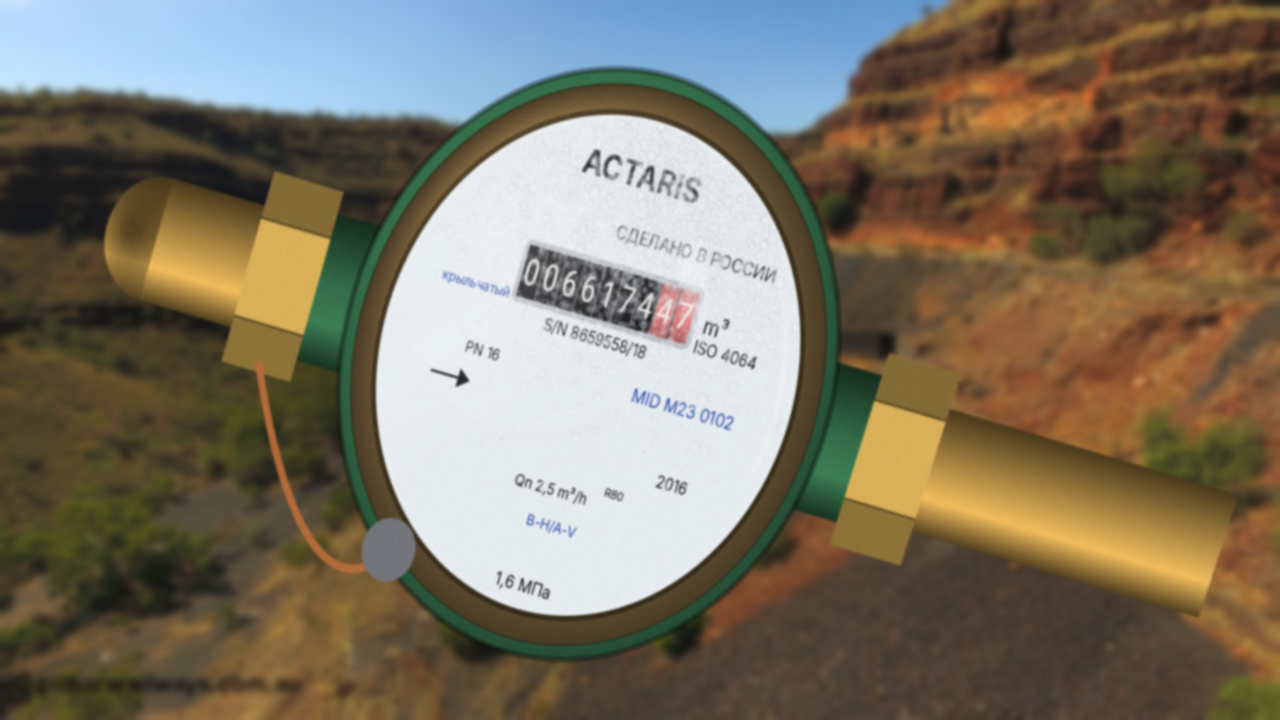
{"value": 66174.47, "unit": "m³"}
